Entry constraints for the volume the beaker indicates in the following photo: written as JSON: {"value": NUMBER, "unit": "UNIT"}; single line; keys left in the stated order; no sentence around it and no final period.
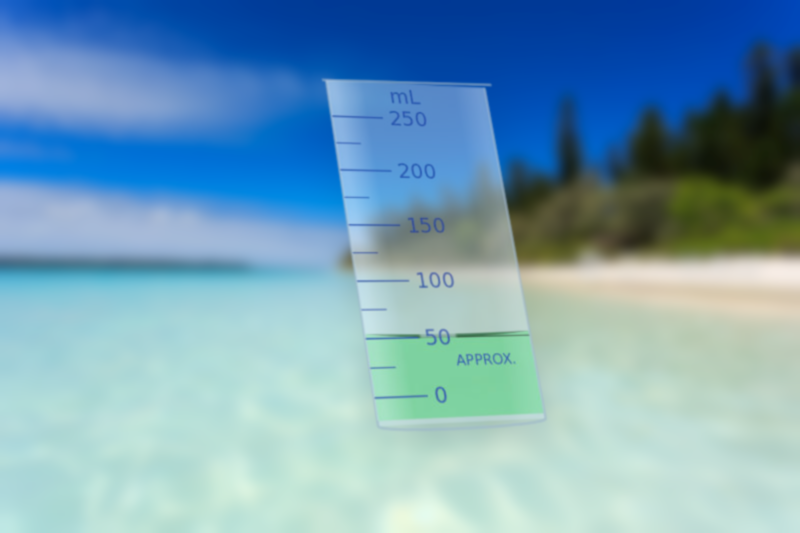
{"value": 50, "unit": "mL"}
